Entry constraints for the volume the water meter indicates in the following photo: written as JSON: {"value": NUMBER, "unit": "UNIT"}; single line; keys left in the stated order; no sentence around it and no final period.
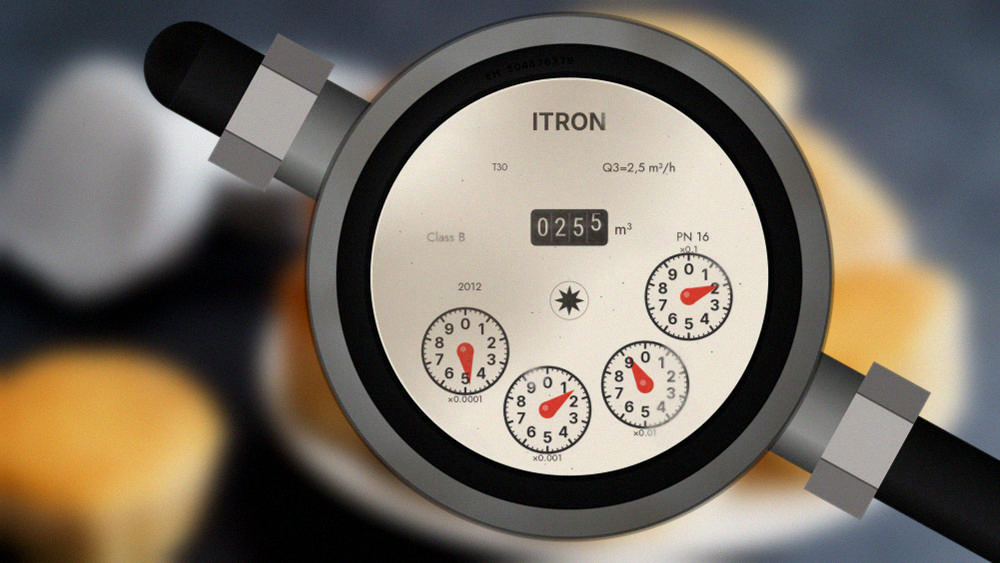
{"value": 255.1914, "unit": "m³"}
